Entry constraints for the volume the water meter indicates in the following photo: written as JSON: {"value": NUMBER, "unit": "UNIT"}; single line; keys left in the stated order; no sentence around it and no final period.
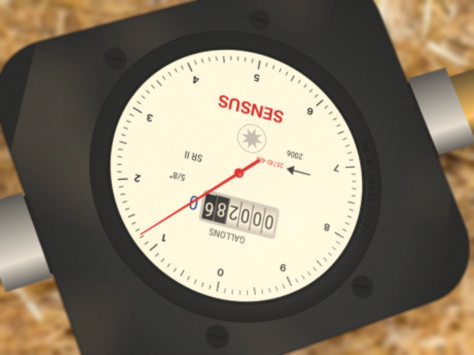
{"value": 2861.2, "unit": "gal"}
